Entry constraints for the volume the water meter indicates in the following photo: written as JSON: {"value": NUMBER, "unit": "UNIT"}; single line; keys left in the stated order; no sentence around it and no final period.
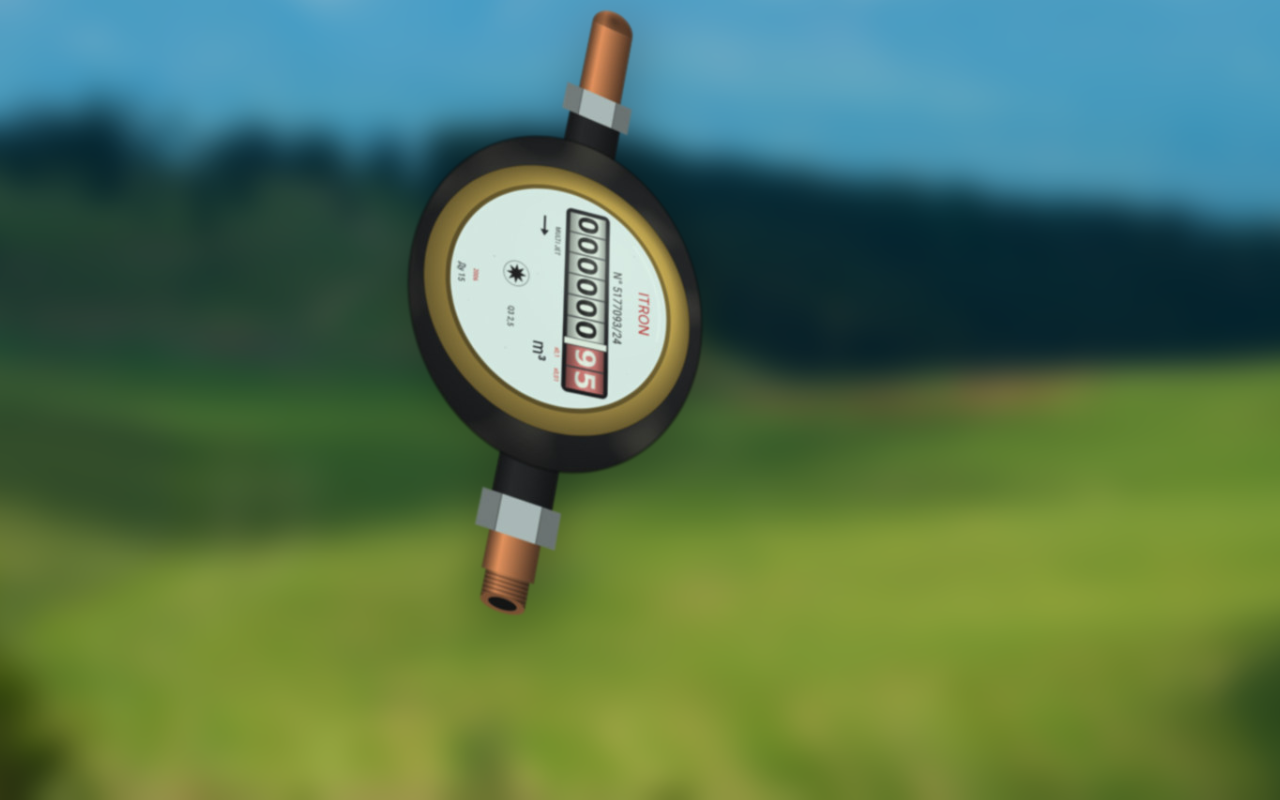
{"value": 0.95, "unit": "m³"}
